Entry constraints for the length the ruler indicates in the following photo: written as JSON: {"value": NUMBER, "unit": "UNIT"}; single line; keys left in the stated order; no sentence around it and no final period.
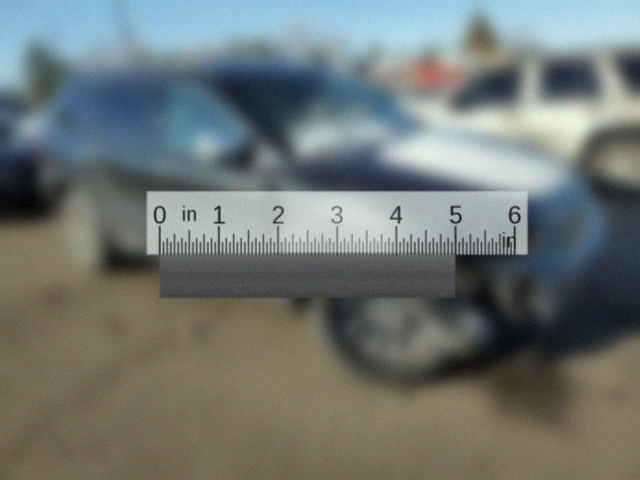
{"value": 5, "unit": "in"}
